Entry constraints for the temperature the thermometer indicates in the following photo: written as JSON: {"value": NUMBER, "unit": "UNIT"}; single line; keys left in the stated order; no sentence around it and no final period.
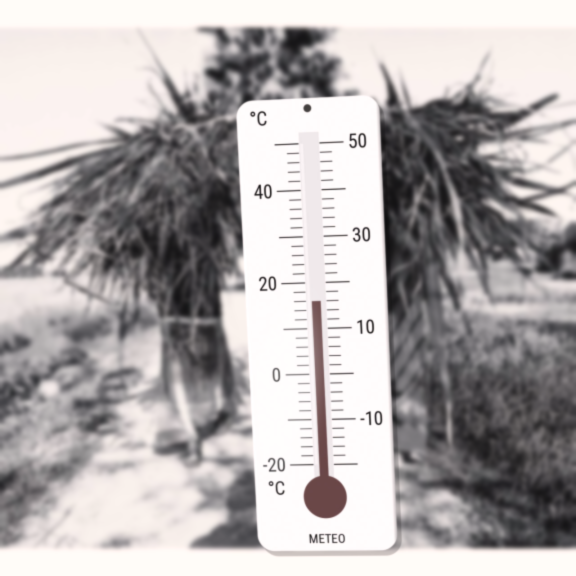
{"value": 16, "unit": "°C"}
